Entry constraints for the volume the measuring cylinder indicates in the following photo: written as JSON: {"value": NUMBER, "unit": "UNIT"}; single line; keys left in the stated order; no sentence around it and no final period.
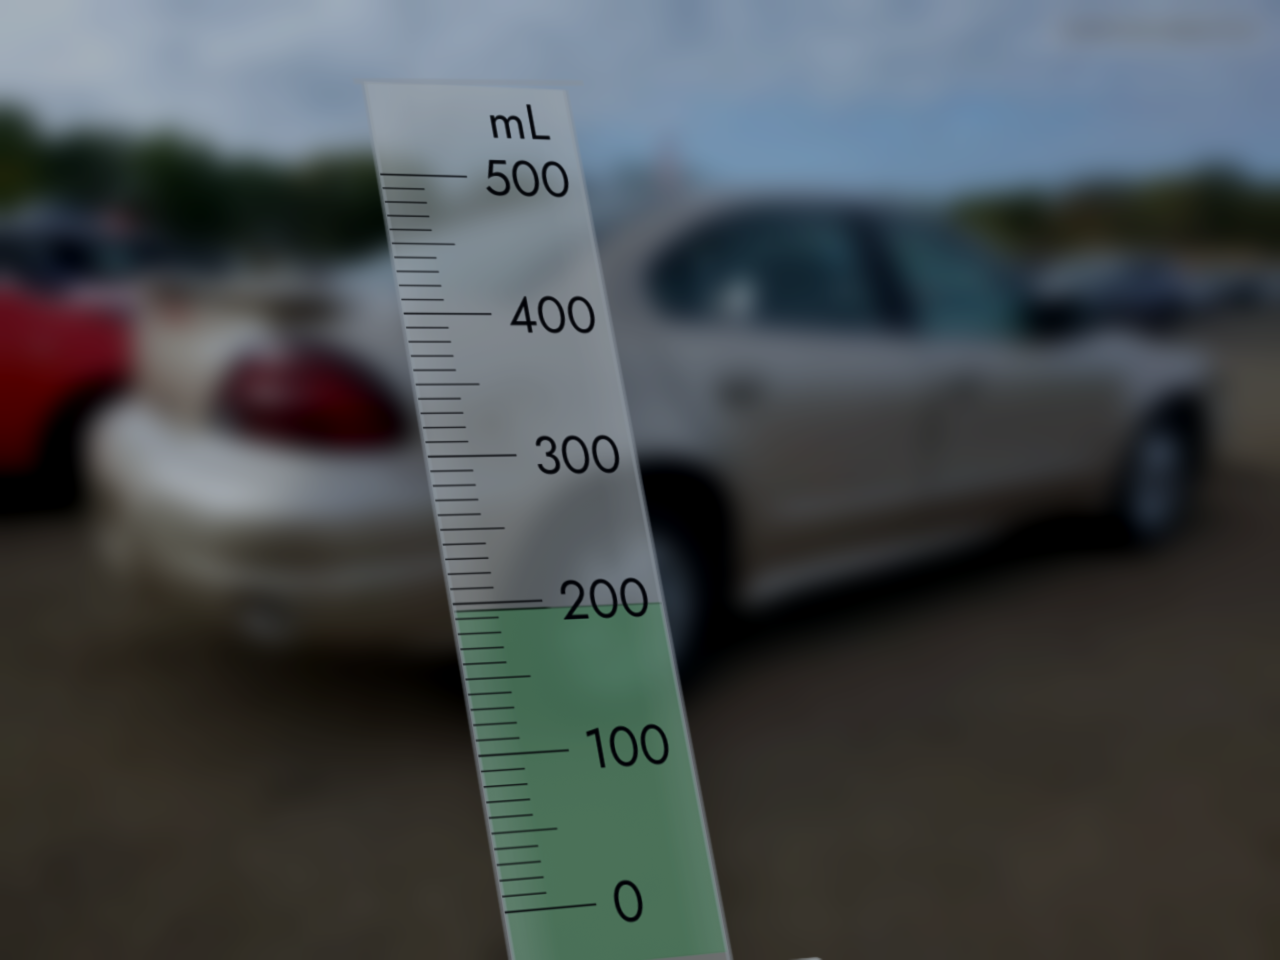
{"value": 195, "unit": "mL"}
